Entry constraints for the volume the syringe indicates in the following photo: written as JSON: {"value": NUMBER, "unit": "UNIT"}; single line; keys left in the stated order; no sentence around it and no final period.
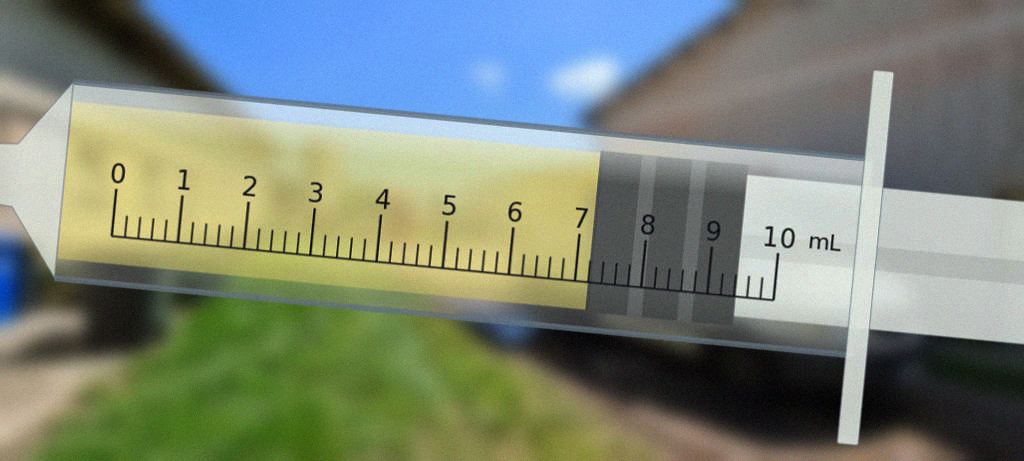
{"value": 7.2, "unit": "mL"}
